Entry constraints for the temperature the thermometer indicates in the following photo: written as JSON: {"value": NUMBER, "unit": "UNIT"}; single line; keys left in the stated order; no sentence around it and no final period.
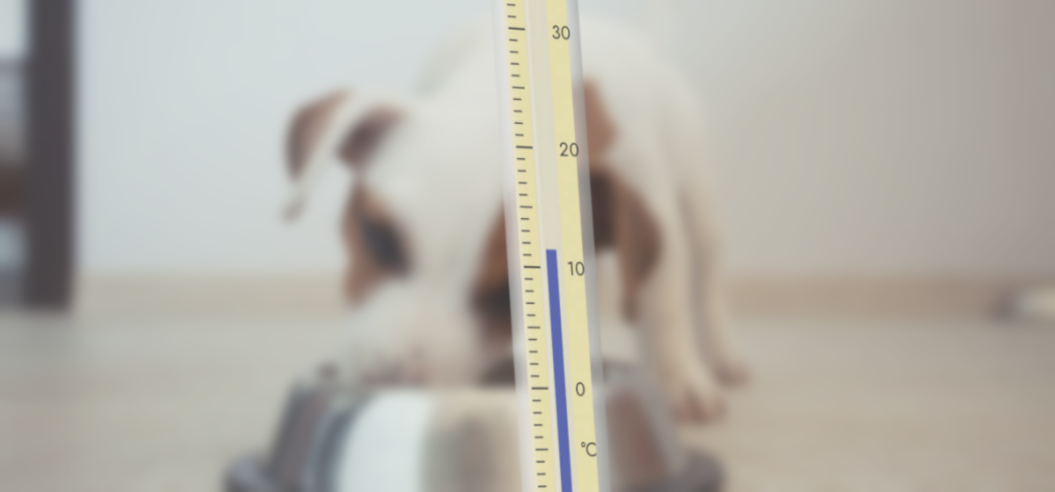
{"value": 11.5, "unit": "°C"}
